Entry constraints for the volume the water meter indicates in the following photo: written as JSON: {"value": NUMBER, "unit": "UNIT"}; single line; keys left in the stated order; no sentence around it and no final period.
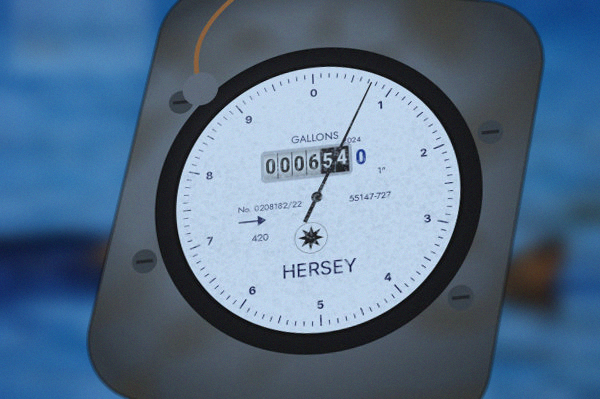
{"value": 6540.7, "unit": "gal"}
